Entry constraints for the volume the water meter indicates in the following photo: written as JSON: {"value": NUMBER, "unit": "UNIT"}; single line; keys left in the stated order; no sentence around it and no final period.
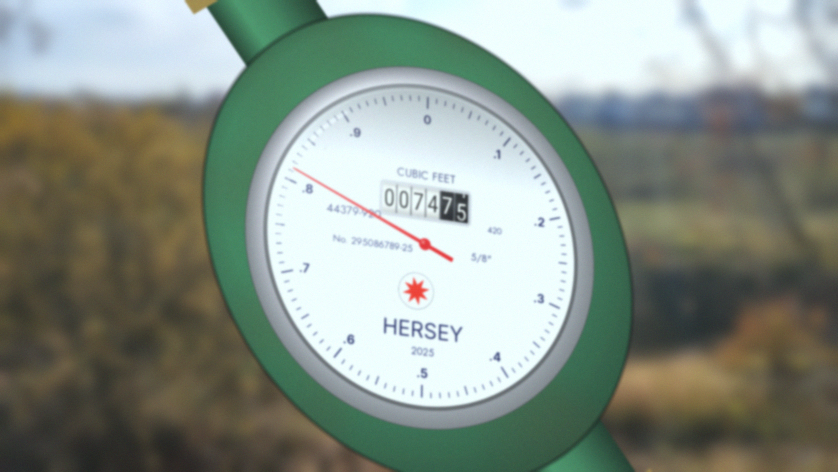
{"value": 7474.81, "unit": "ft³"}
